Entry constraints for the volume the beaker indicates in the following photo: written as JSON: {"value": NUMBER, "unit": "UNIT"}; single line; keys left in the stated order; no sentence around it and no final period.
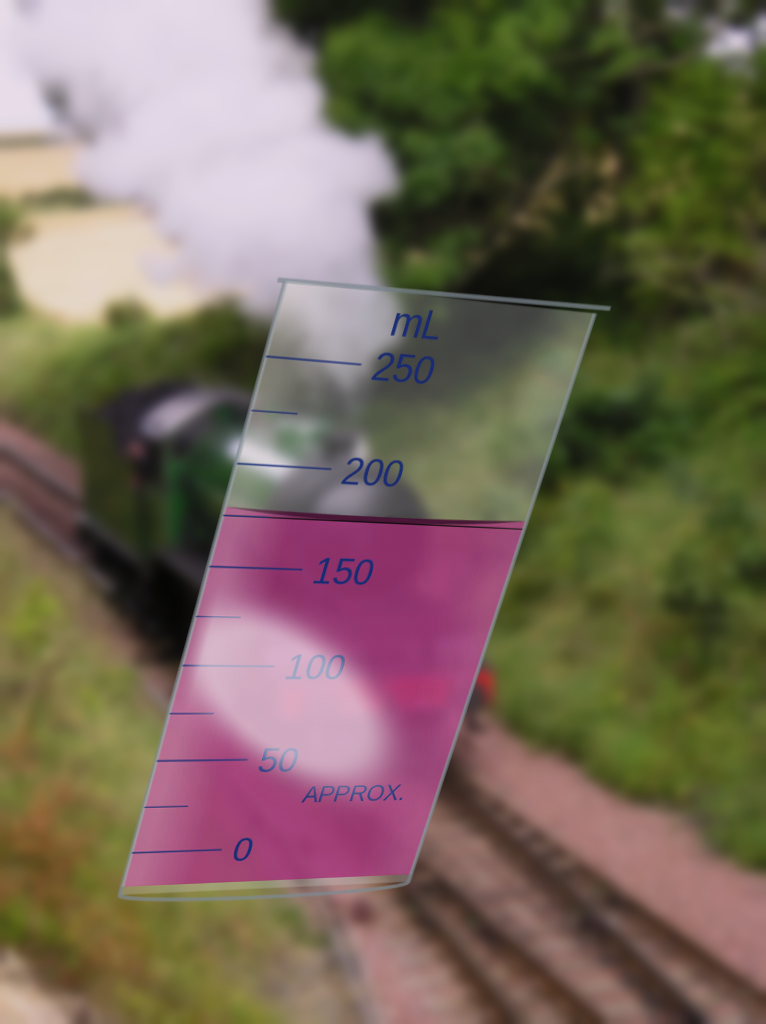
{"value": 175, "unit": "mL"}
